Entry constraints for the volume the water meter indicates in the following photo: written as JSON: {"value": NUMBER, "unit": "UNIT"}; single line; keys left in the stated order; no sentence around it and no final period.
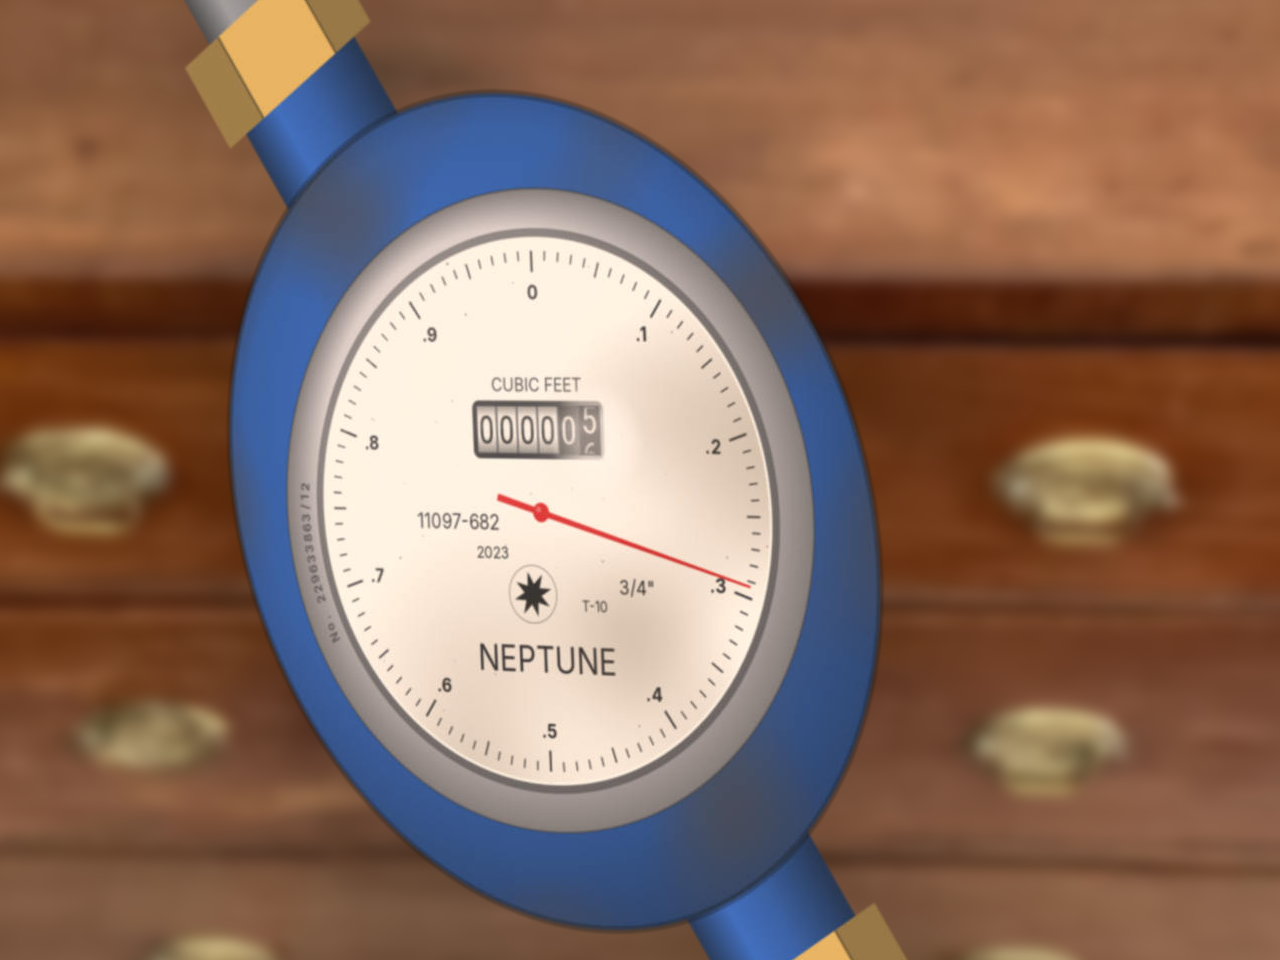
{"value": 5.29, "unit": "ft³"}
